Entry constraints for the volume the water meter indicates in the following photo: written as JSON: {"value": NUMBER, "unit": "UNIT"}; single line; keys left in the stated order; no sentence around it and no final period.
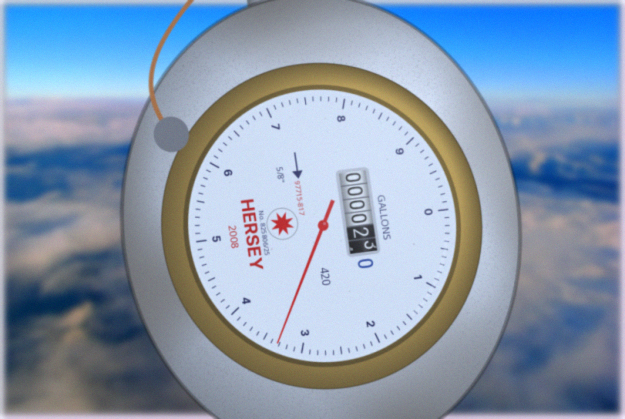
{"value": 233.3, "unit": "gal"}
